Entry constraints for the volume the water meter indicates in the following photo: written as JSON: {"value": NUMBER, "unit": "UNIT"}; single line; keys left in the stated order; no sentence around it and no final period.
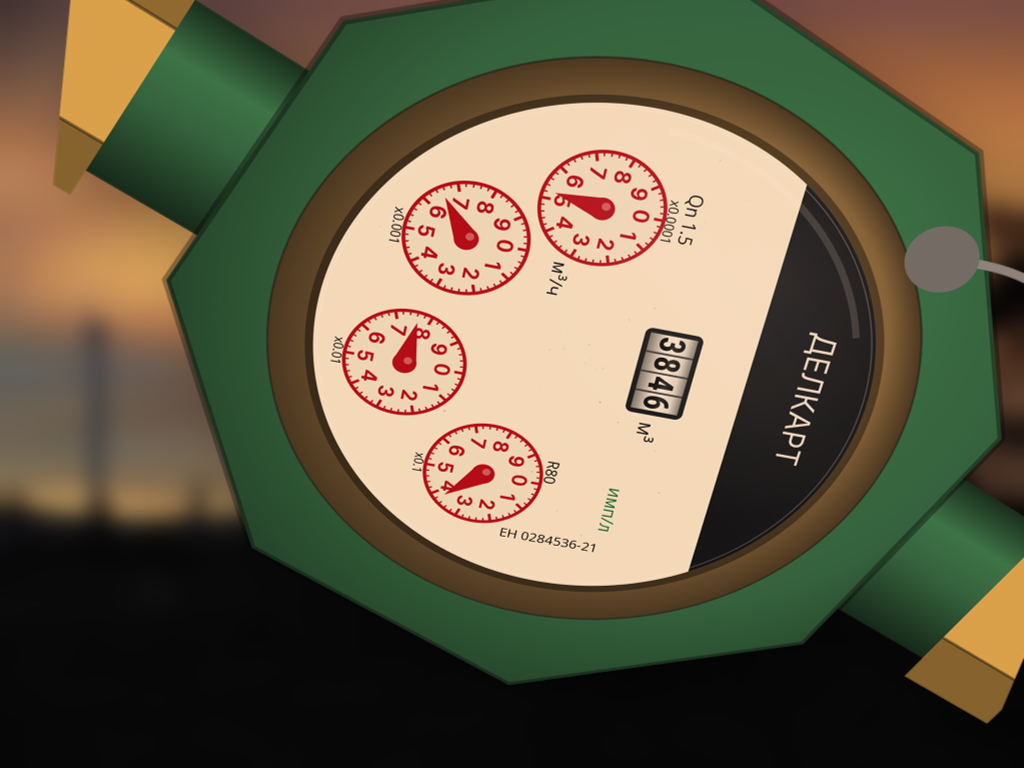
{"value": 3846.3765, "unit": "m³"}
